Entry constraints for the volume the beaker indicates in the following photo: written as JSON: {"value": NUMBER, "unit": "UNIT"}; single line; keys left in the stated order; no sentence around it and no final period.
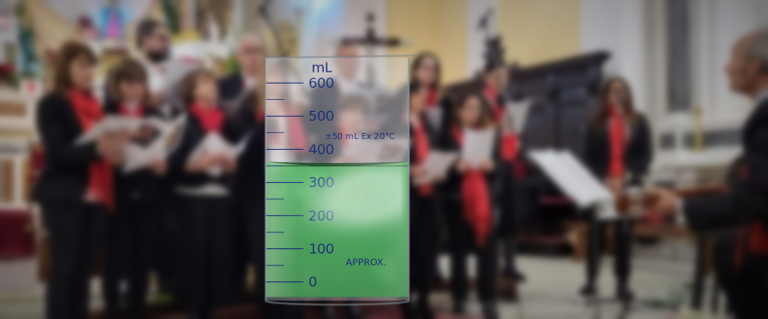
{"value": 350, "unit": "mL"}
